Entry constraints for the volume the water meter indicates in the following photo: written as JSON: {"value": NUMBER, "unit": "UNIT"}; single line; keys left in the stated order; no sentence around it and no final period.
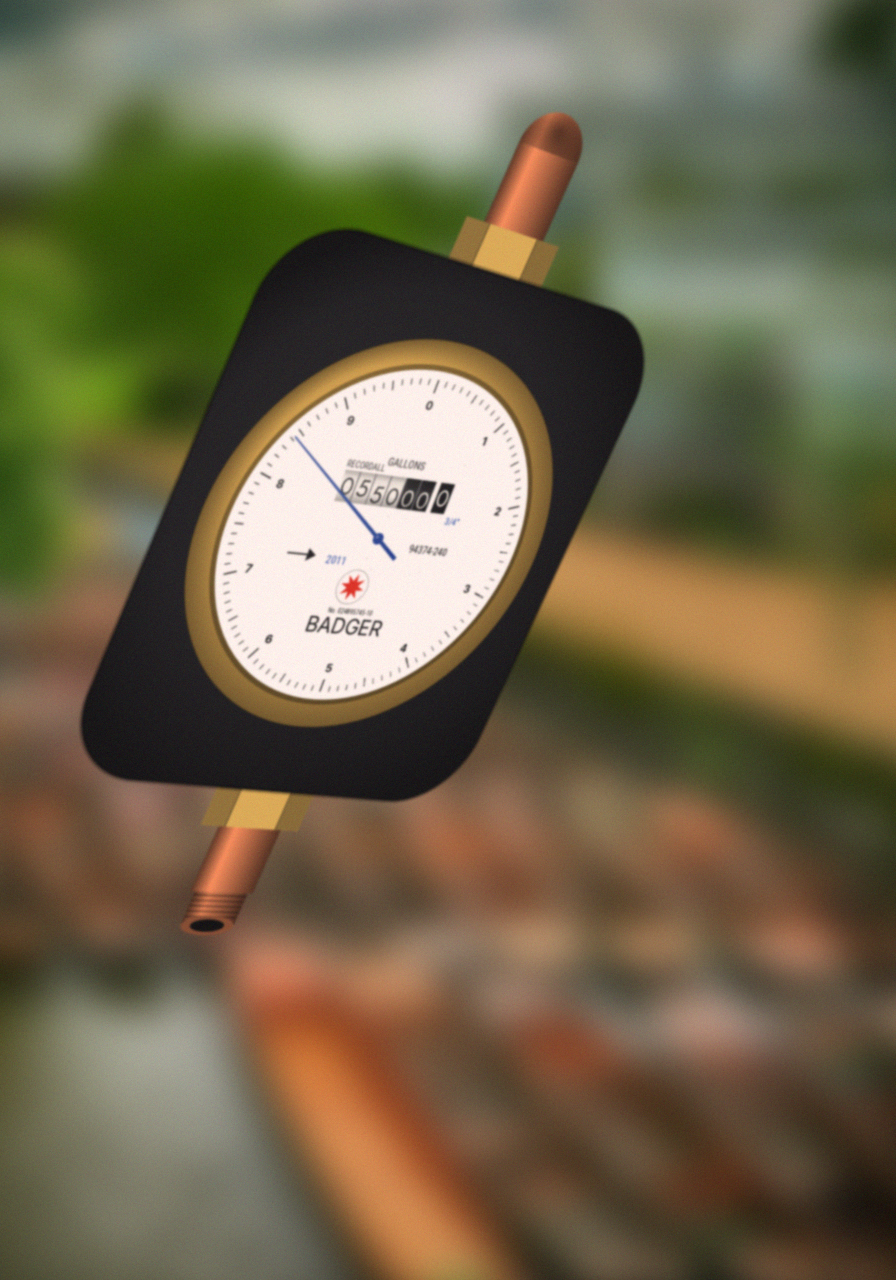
{"value": 549998.4, "unit": "gal"}
